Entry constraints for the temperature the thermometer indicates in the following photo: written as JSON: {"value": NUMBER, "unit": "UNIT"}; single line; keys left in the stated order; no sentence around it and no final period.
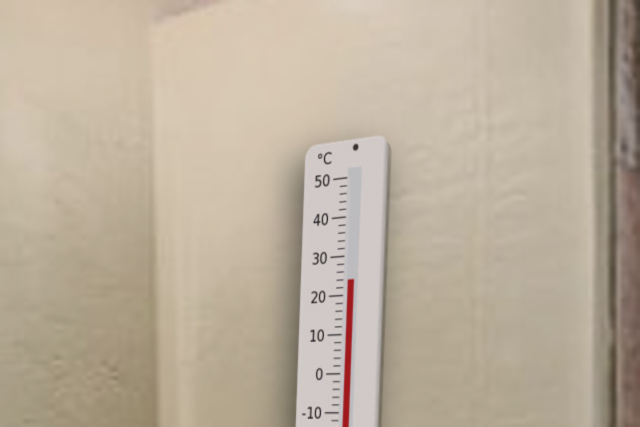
{"value": 24, "unit": "°C"}
